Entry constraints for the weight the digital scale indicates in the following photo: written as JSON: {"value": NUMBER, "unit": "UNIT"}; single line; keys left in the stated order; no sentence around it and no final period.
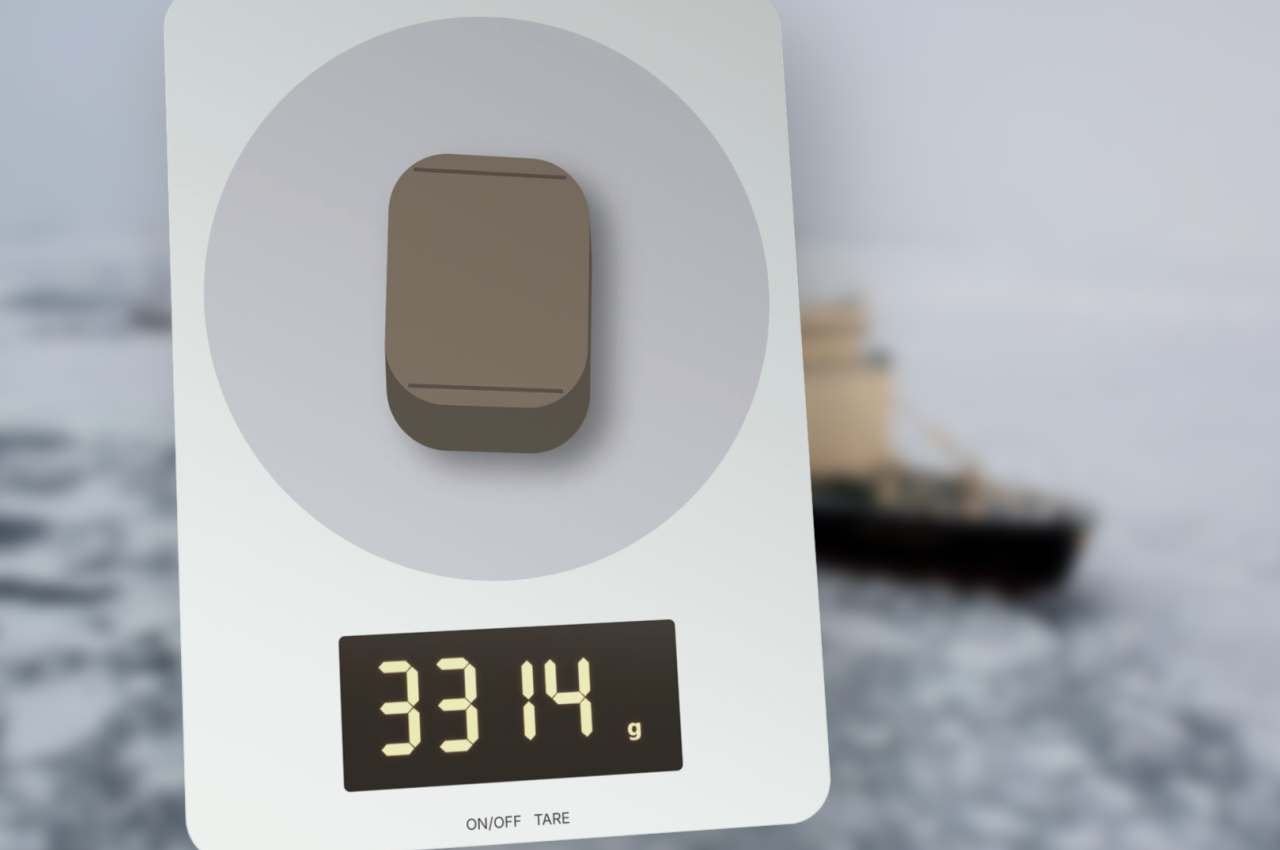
{"value": 3314, "unit": "g"}
